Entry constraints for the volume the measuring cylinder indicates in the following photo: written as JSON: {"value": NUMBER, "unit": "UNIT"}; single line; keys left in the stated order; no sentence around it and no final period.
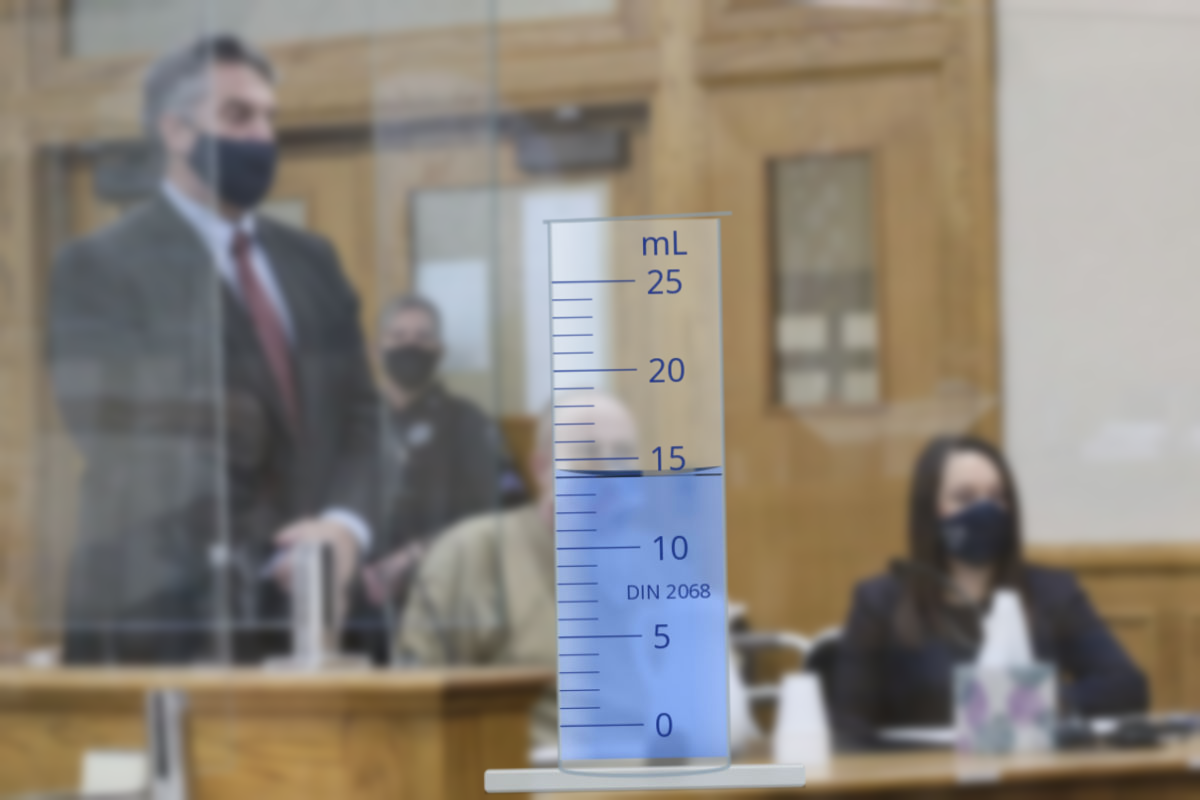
{"value": 14, "unit": "mL"}
